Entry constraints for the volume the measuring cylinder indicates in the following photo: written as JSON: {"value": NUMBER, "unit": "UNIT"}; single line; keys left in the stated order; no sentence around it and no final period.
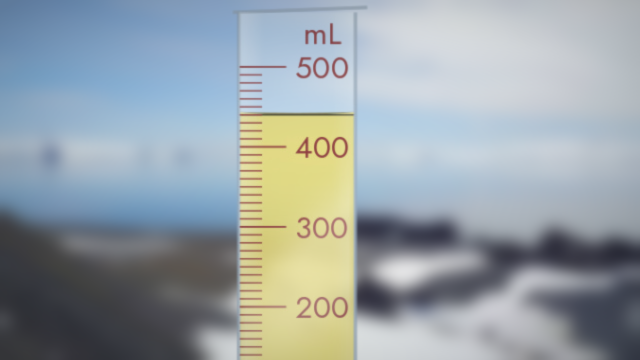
{"value": 440, "unit": "mL"}
